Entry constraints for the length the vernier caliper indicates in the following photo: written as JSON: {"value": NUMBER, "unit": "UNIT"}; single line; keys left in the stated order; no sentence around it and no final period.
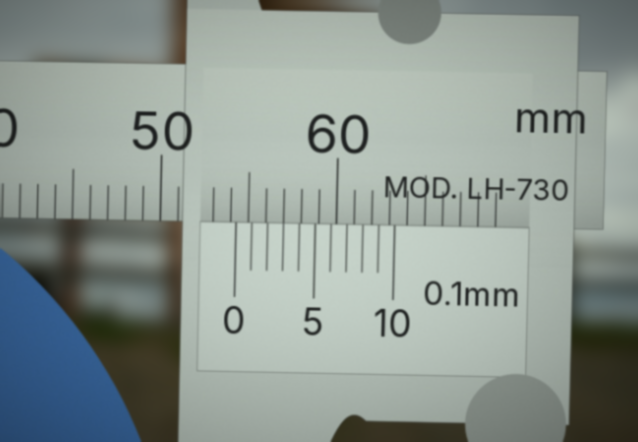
{"value": 54.3, "unit": "mm"}
